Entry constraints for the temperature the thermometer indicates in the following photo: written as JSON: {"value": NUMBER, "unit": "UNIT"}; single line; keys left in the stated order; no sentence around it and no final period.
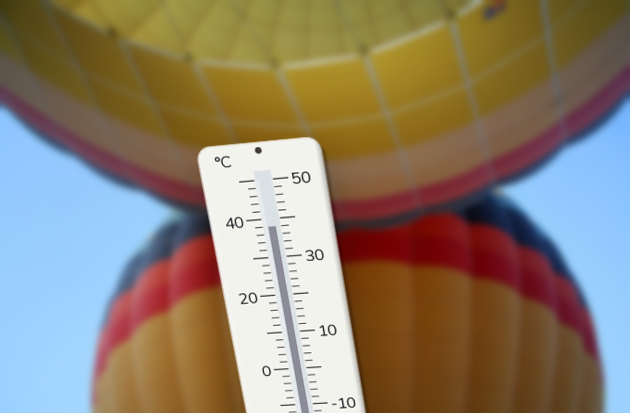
{"value": 38, "unit": "°C"}
